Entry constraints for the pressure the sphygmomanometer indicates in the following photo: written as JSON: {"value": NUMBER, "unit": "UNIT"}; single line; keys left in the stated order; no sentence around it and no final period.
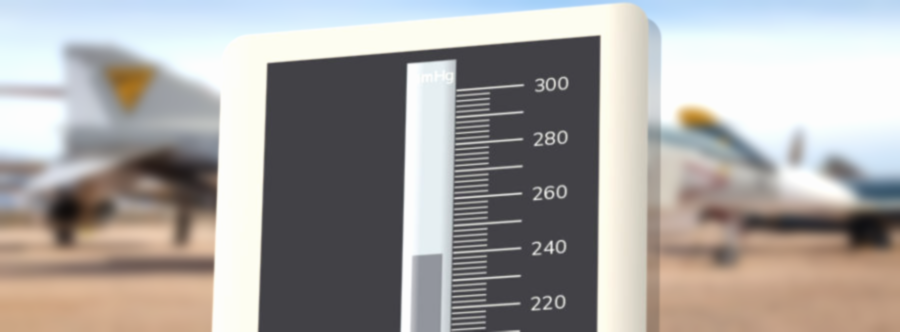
{"value": 240, "unit": "mmHg"}
